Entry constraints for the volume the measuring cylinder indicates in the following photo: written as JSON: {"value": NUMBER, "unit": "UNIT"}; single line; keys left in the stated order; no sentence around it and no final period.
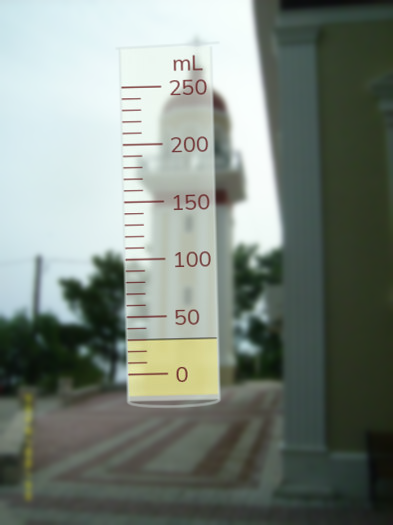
{"value": 30, "unit": "mL"}
